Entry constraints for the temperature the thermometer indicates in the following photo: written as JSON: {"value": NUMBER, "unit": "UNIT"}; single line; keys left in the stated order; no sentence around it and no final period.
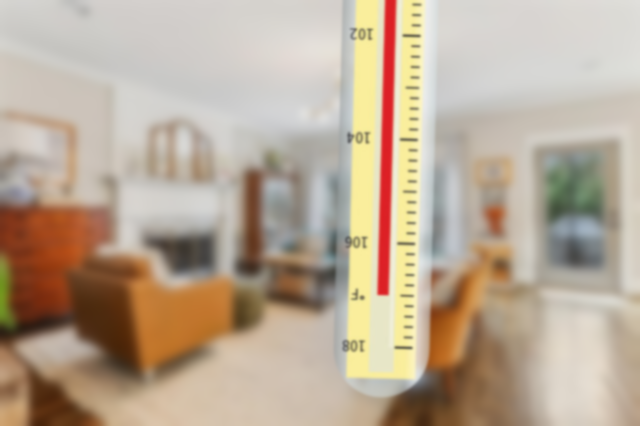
{"value": 107, "unit": "°F"}
